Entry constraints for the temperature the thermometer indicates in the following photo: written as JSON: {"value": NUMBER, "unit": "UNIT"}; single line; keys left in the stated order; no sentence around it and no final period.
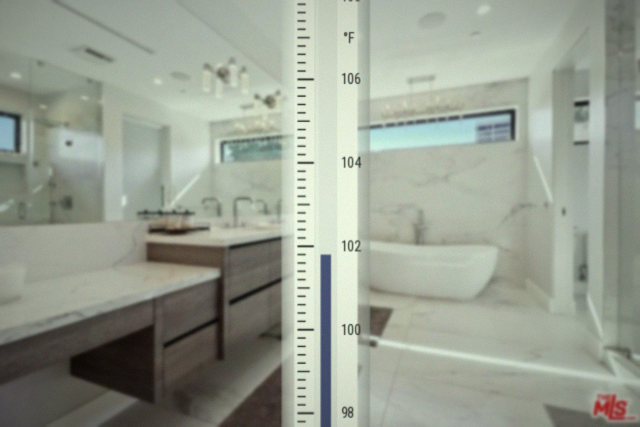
{"value": 101.8, "unit": "°F"}
